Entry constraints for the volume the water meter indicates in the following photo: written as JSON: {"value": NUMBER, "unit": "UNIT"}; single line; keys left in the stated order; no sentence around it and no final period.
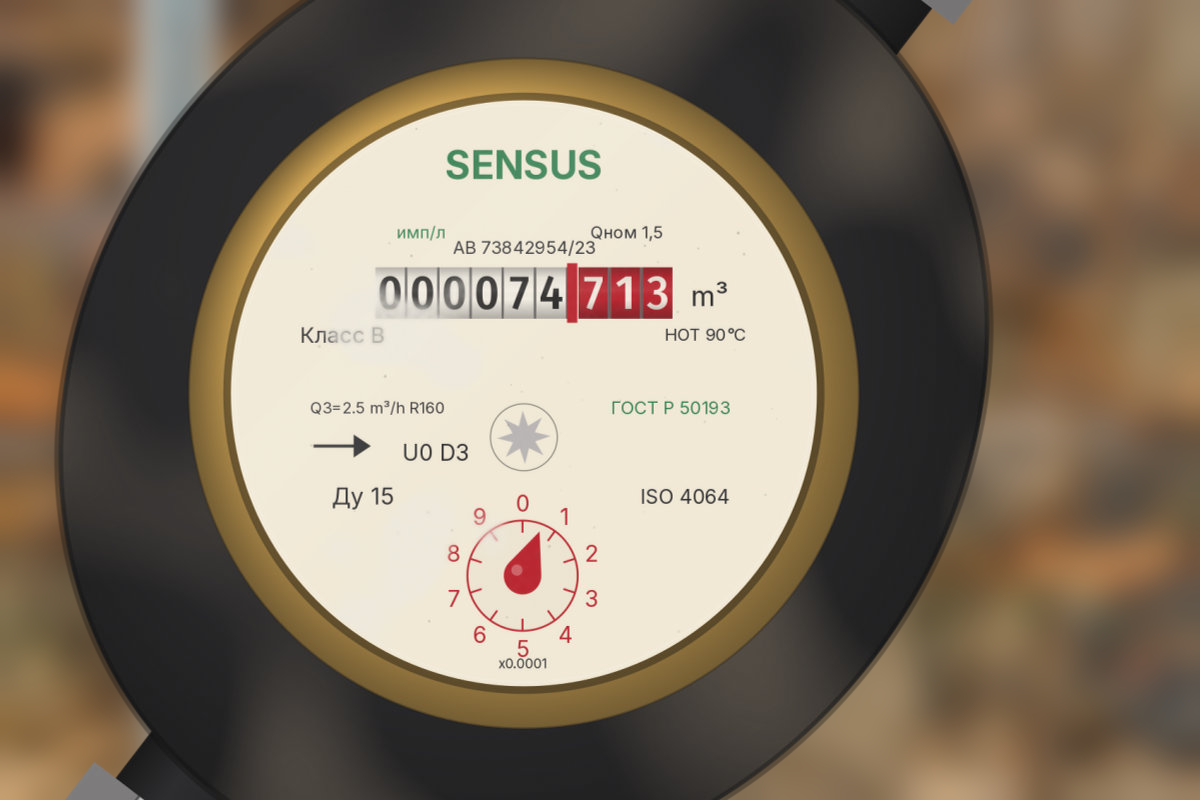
{"value": 74.7130, "unit": "m³"}
